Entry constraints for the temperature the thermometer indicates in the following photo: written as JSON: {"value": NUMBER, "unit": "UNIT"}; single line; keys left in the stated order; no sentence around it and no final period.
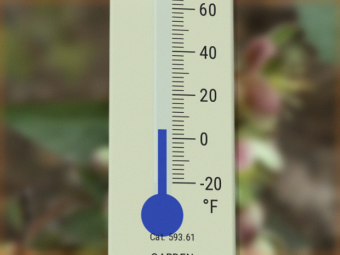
{"value": 4, "unit": "°F"}
